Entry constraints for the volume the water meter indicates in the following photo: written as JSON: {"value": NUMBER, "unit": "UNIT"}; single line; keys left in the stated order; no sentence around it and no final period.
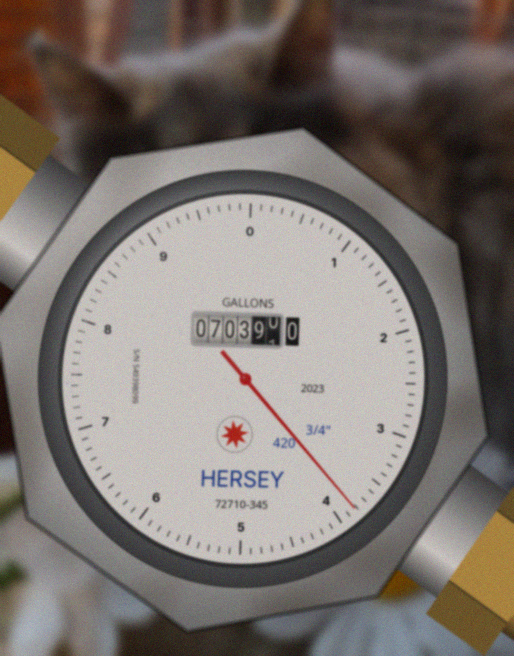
{"value": 703903.8, "unit": "gal"}
